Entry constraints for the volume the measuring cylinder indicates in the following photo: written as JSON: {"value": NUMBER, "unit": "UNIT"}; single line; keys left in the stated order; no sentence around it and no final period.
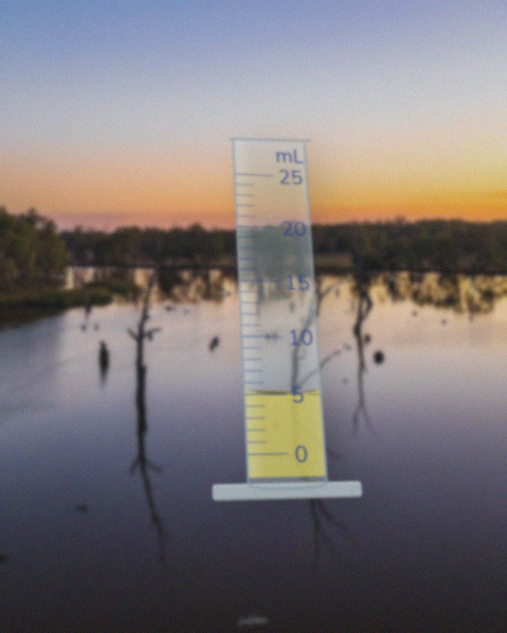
{"value": 5, "unit": "mL"}
